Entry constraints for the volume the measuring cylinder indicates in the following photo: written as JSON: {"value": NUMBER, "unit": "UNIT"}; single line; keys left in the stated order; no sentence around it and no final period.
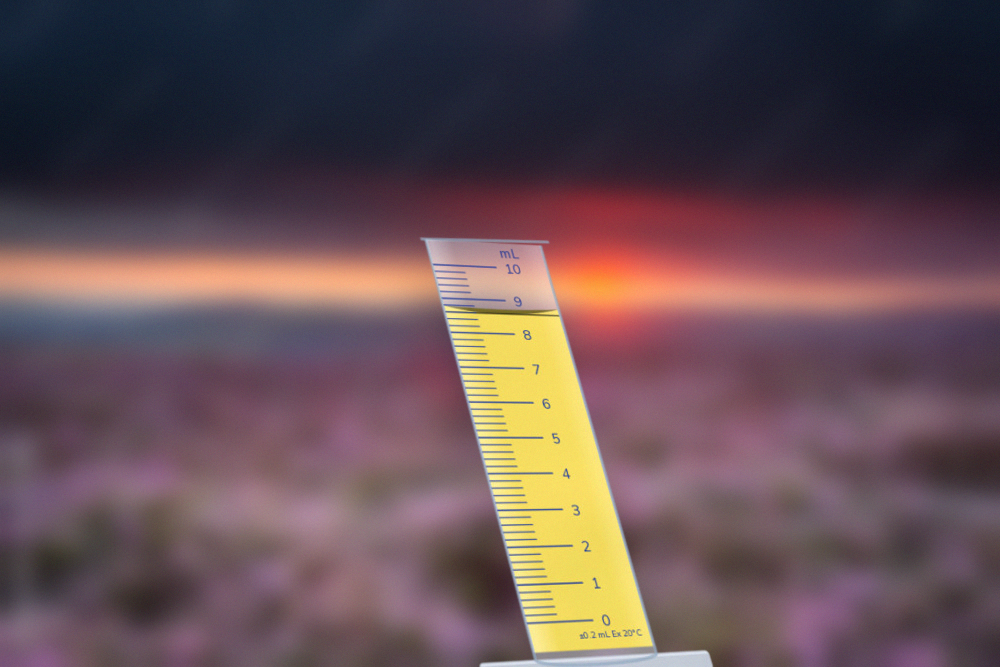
{"value": 8.6, "unit": "mL"}
